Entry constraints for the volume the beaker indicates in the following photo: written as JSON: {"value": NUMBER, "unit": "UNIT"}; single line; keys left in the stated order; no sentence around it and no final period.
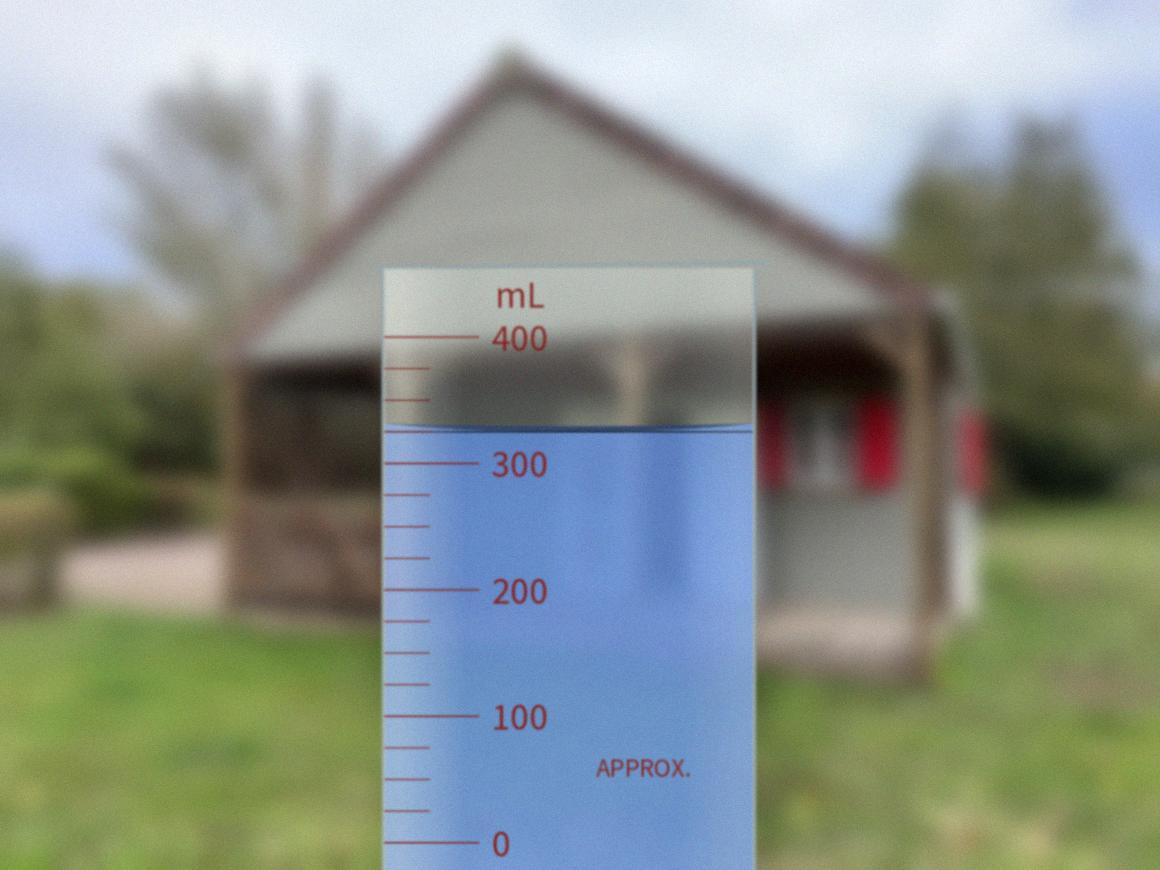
{"value": 325, "unit": "mL"}
